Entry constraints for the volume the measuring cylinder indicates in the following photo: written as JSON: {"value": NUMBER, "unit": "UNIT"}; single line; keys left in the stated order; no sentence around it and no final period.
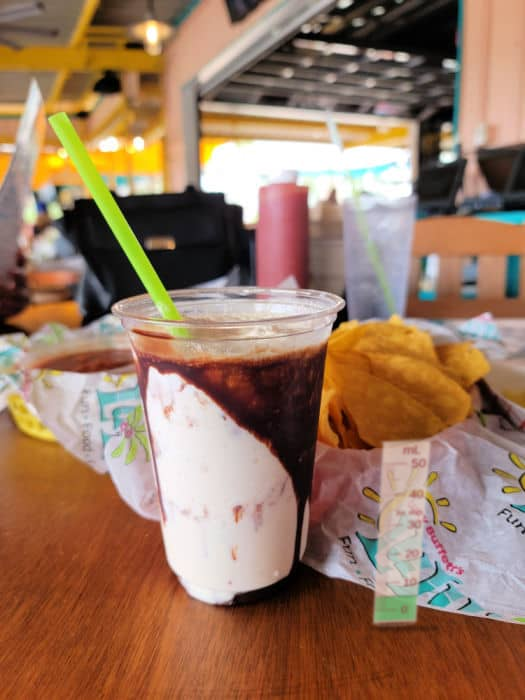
{"value": 5, "unit": "mL"}
